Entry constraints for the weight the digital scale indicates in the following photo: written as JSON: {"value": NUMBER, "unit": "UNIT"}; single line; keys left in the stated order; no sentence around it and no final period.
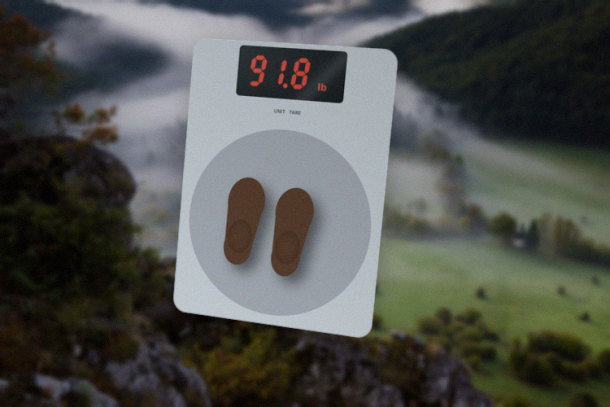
{"value": 91.8, "unit": "lb"}
